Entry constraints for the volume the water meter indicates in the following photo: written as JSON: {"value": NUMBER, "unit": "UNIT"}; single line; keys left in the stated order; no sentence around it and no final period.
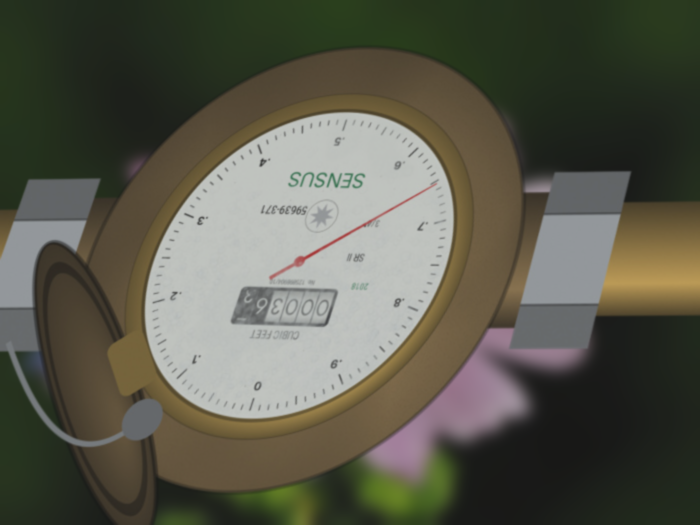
{"value": 362.65, "unit": "ft³"}
